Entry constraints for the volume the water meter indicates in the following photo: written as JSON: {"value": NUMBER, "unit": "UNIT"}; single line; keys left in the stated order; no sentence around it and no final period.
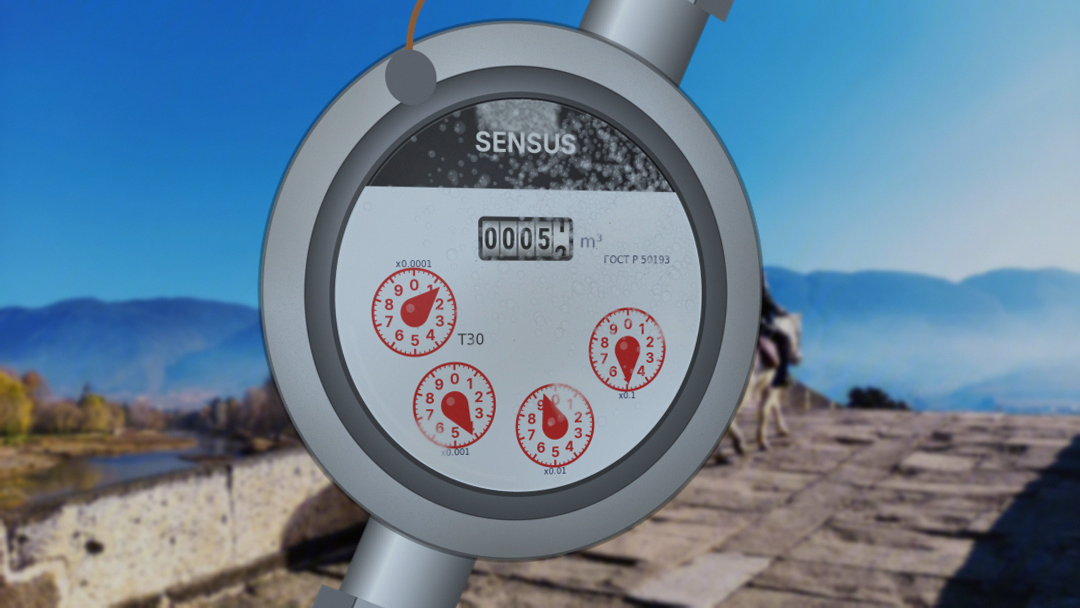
{"value": 51.4941, "unit": "m³"}
